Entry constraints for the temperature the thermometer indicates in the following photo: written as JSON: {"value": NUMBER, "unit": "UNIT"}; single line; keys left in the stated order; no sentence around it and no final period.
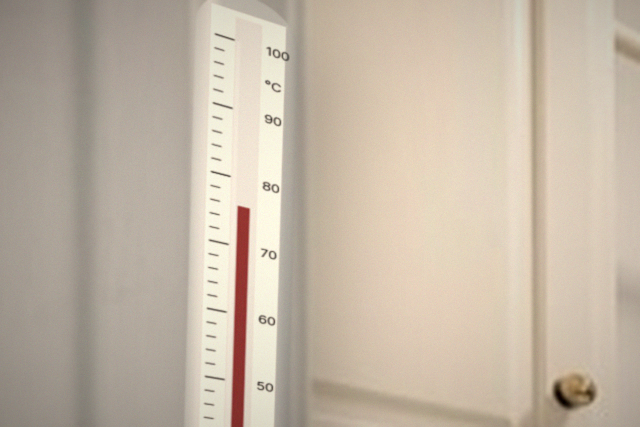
{"value": 76, "unit": "°C"}
